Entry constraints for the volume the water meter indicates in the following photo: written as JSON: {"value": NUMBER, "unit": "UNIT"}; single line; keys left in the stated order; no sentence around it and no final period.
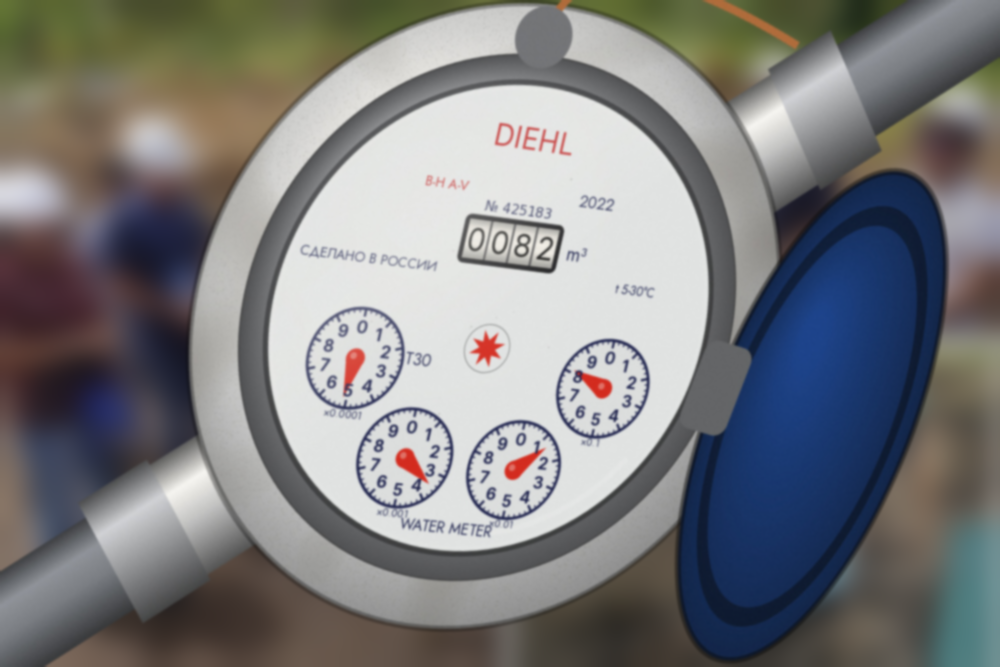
{"value": 82.8135, "unit": "m³"}
